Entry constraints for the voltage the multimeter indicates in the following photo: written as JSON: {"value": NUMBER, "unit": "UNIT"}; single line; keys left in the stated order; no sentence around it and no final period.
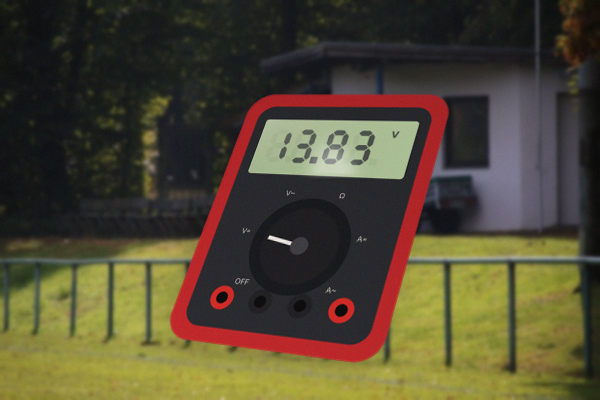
{"value": 13.83, "unit": "V"}
